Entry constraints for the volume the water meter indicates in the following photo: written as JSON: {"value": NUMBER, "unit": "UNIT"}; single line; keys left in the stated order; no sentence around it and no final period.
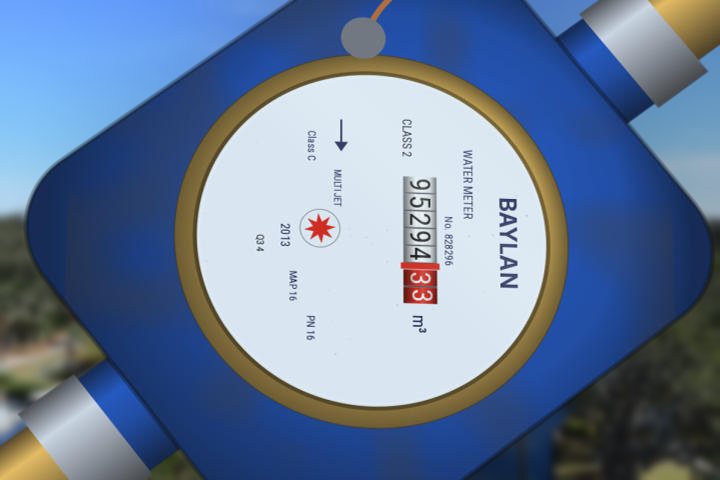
{"value": 95294.33, "unit": "m³"}
